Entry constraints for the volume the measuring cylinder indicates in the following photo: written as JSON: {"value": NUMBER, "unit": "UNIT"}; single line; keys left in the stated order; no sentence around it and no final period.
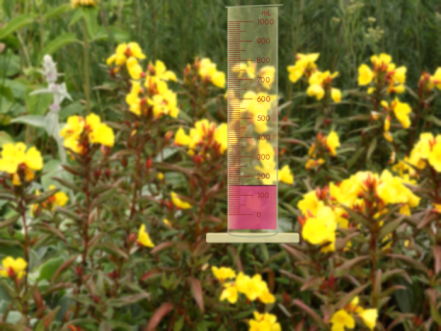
{"value": 150, "unit": "mL"}
